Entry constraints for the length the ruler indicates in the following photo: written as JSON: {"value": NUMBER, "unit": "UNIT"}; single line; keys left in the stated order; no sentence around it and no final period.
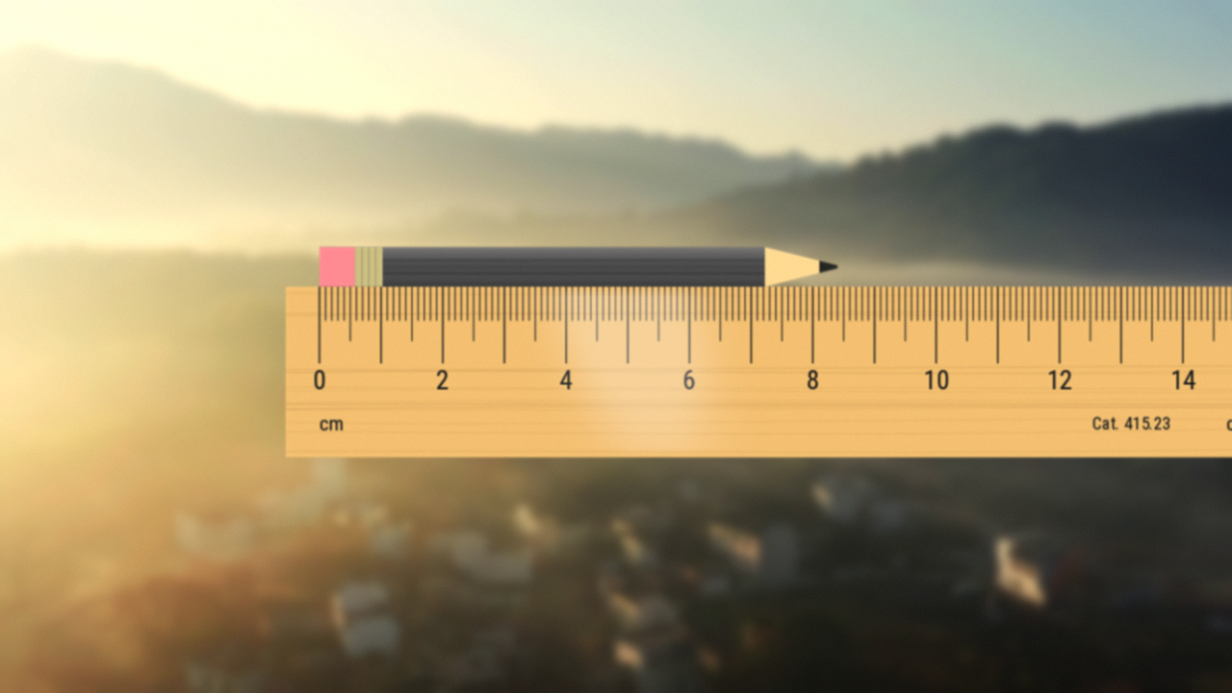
{"value": 8.4, "unit": "cm"}
